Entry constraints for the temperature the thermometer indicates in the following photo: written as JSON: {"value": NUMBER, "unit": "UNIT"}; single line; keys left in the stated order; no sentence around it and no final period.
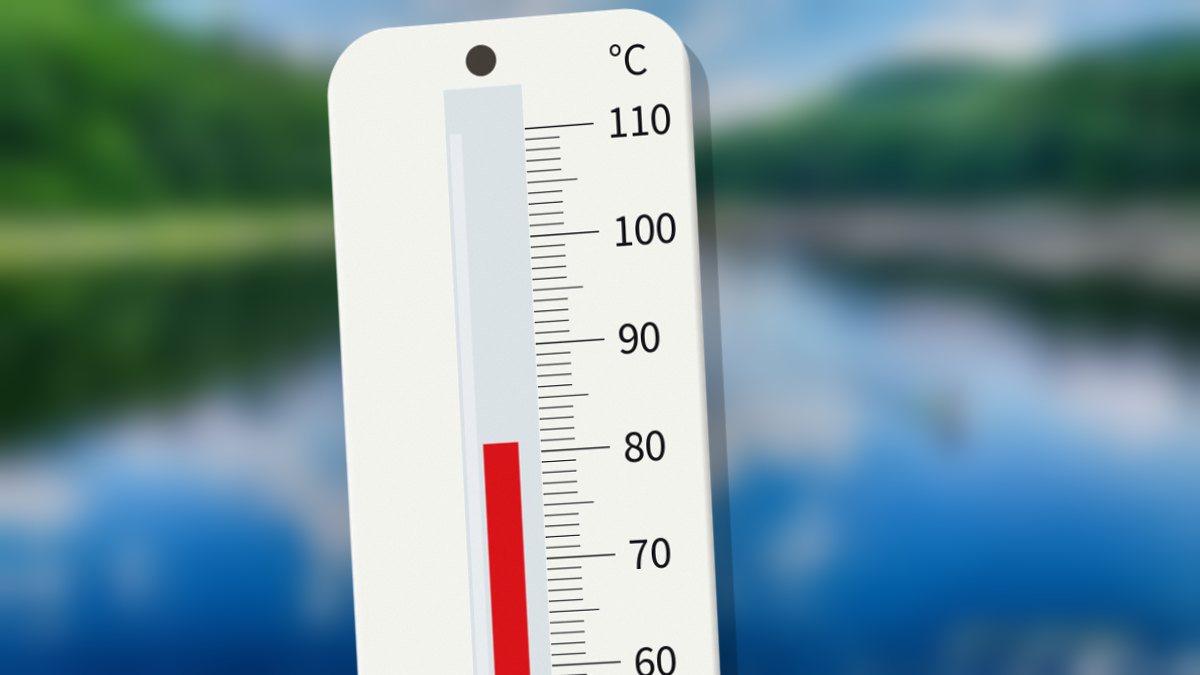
{"value": 81, "unit": "°C"}
